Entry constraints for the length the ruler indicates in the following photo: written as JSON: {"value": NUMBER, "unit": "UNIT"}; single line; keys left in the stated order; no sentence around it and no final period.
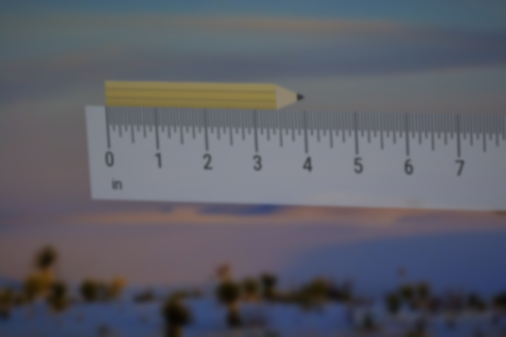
{"value": 4, "unit": "in"}
